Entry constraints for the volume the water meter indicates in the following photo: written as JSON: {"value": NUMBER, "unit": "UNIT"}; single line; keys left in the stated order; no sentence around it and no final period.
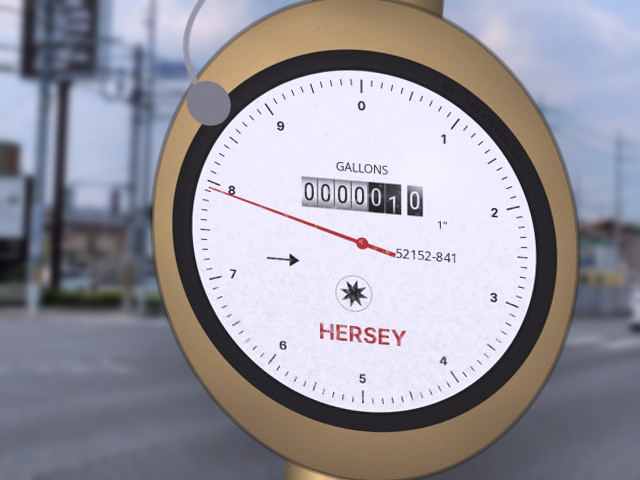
{"value": 7.9, "unit": "gal"}
